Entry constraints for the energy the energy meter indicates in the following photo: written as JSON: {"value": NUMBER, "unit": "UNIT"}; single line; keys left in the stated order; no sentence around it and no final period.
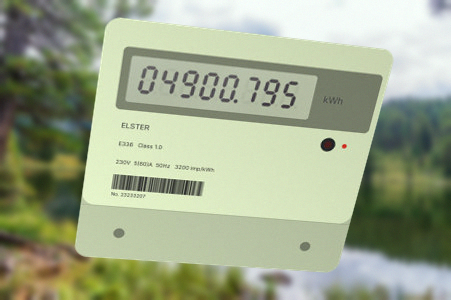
{"value": 4900.795, "unit": "kWh"}
